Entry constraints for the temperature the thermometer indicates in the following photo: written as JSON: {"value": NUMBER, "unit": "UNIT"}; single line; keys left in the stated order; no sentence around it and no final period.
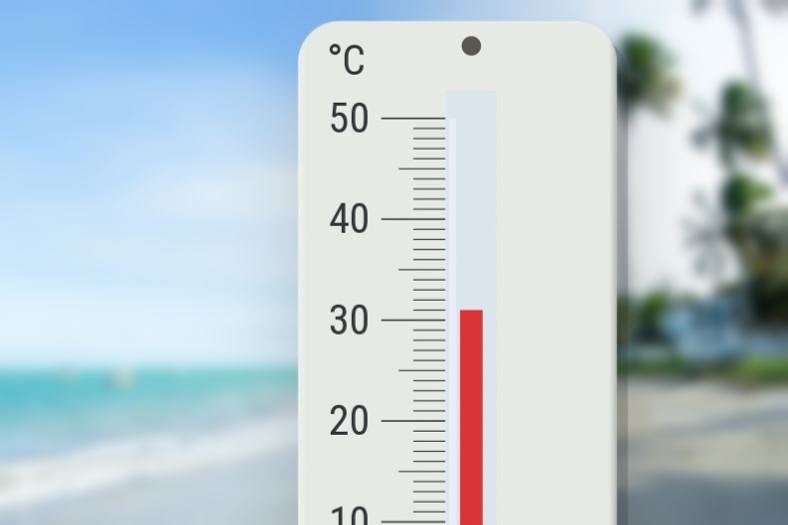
{"value": 31, "unit": "°C"}
